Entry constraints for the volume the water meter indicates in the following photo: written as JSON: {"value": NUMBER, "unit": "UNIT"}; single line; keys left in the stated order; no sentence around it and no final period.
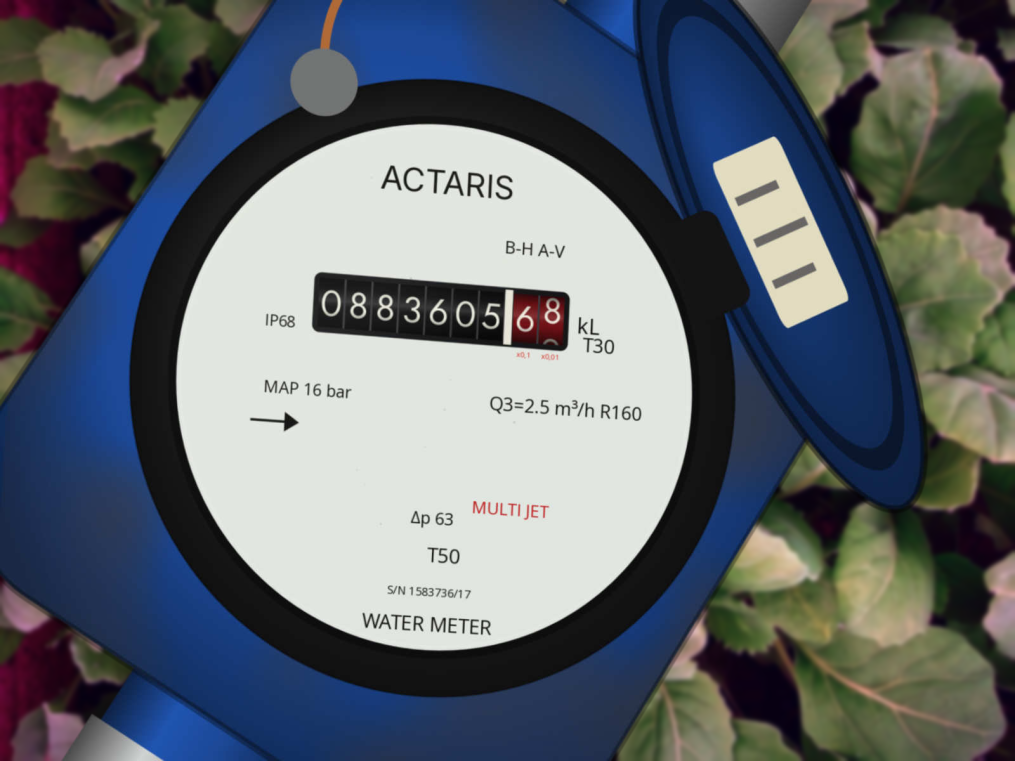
{"value": 883605.68, "unit": "kL"}
